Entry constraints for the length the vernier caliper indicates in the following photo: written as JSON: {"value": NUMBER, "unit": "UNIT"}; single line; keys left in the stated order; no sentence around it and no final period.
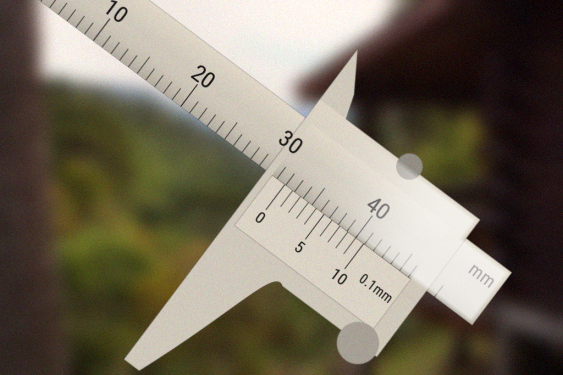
{"value": 31.9, "unit": "mm"}
